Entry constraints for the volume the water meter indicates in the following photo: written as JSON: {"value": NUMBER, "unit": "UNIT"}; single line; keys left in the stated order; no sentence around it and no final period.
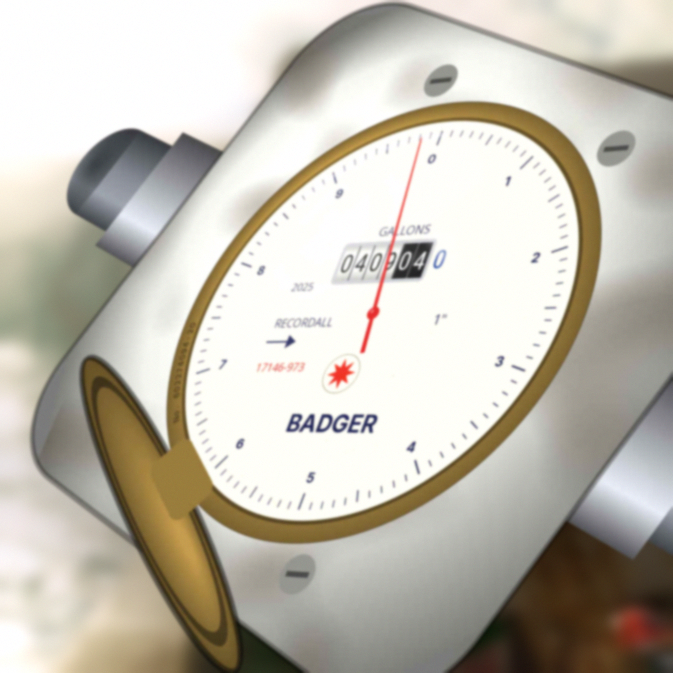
{"value": 409039.8, "unit": "gal"}
